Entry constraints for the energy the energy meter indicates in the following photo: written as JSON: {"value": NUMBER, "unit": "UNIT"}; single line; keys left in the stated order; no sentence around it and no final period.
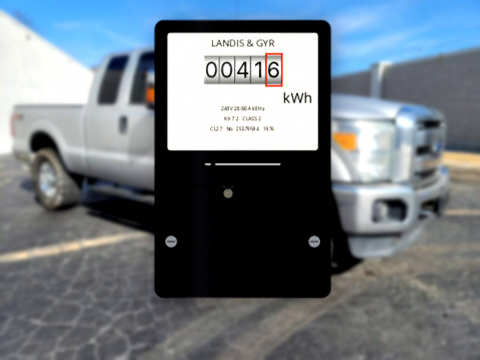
{"value": 41.6, "unit": "kWh"}
